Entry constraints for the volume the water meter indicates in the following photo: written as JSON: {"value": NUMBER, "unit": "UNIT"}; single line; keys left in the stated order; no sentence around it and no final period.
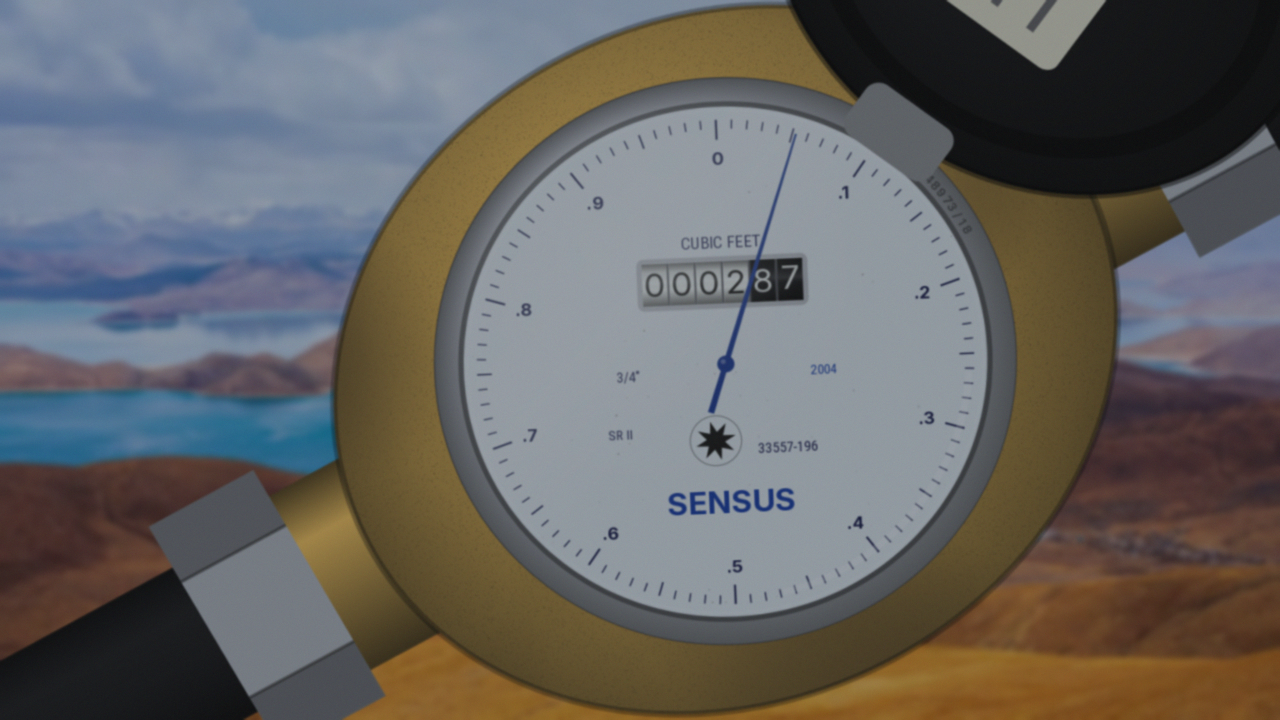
{"value": 287.05, "unit": "ft³"}
